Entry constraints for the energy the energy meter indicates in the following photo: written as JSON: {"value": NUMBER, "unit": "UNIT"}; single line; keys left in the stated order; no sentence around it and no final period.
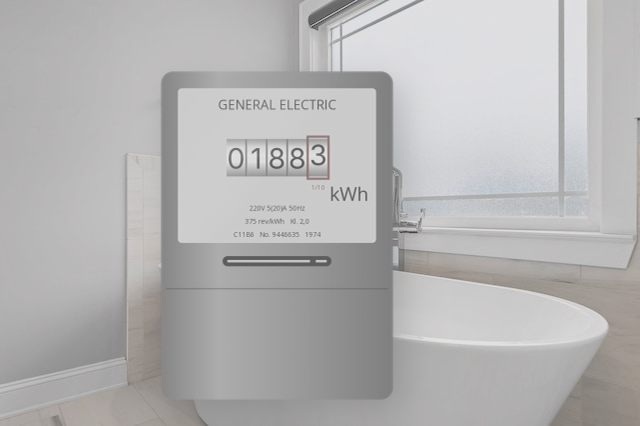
{"value": 188.3, "unit": "kWh"}
